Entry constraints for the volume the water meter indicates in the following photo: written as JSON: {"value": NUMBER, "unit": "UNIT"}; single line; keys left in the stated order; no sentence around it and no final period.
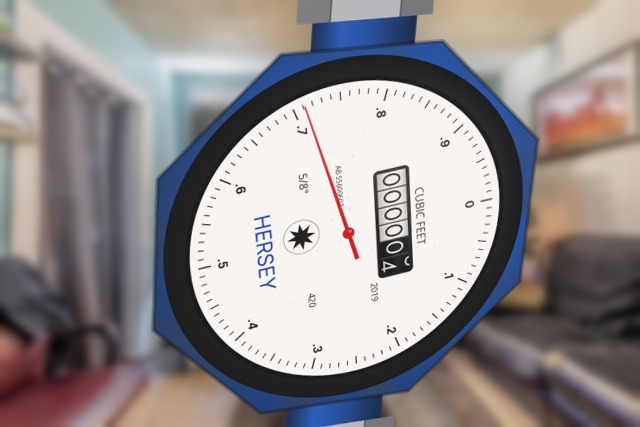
{"value": 3.71, "unit": "ft³"}
